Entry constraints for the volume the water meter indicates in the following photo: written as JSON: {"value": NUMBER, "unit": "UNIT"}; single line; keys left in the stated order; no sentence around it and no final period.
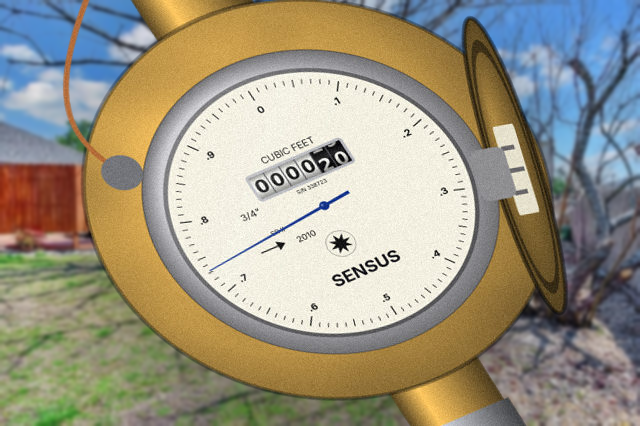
{"value": 19.73, "unit": "ft³"}
